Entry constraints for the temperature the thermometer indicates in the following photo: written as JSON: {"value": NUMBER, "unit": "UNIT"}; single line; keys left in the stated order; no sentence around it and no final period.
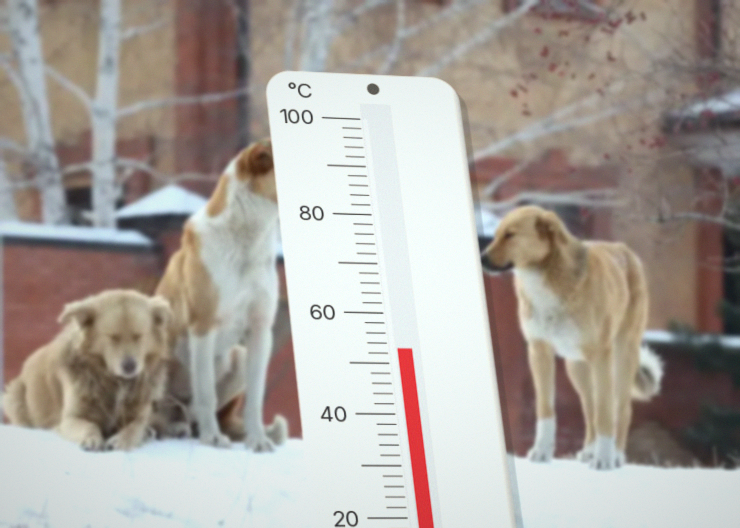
{"value": 53, "unit": "°C"}
